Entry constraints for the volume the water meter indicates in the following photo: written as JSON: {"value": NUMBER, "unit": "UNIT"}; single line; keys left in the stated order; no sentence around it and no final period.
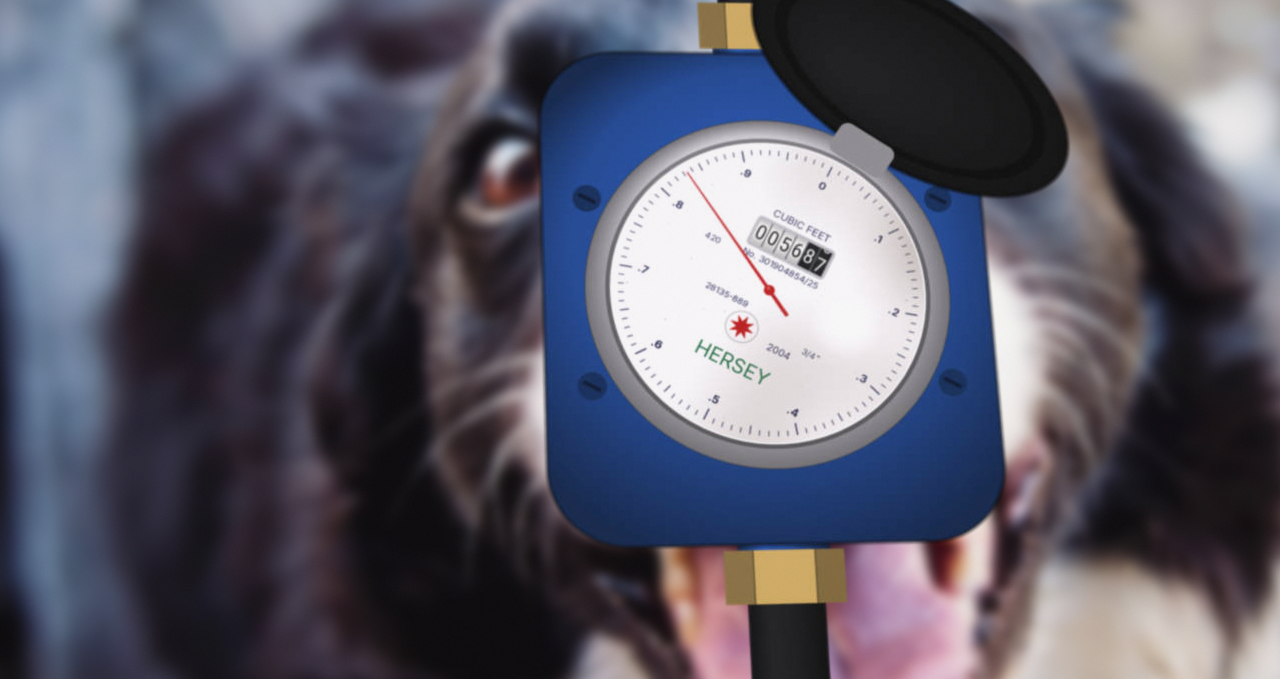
{"value": 5686.83, "unit": "ft³"}
